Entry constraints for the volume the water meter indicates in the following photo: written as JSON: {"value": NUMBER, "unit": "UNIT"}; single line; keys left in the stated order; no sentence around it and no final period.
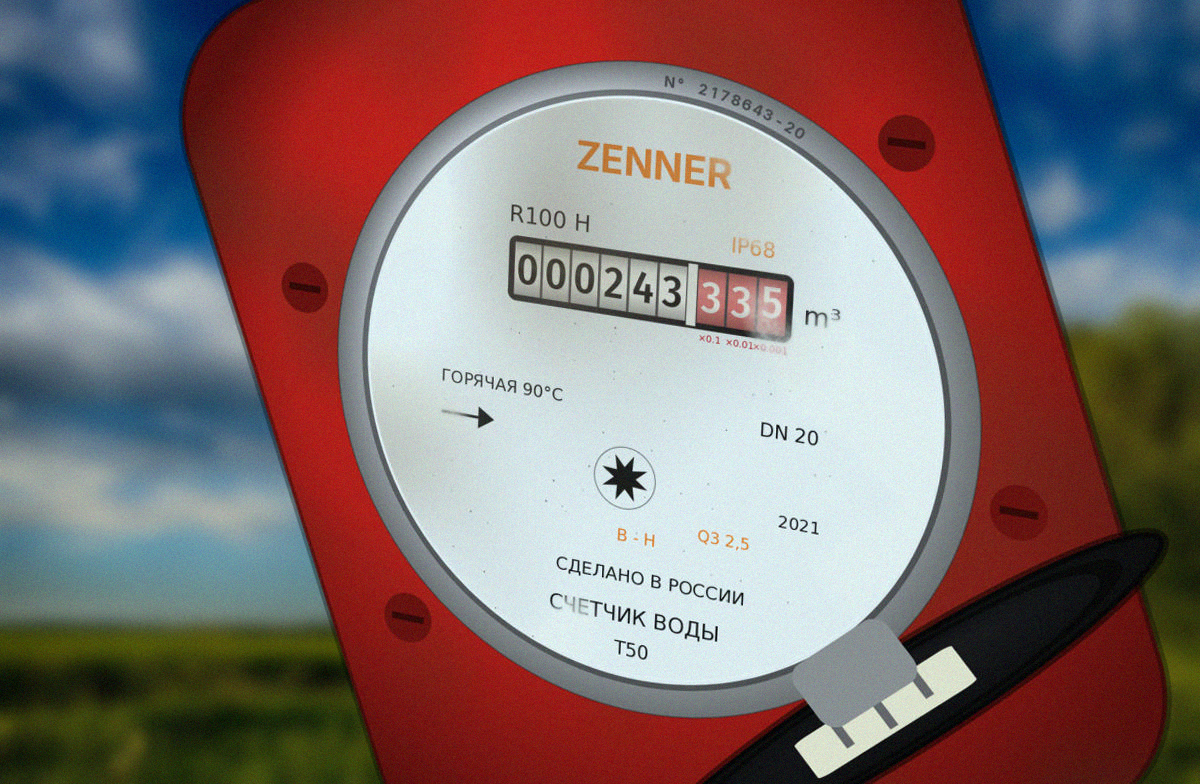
{"value": 243.335, "unit": "m³"}
